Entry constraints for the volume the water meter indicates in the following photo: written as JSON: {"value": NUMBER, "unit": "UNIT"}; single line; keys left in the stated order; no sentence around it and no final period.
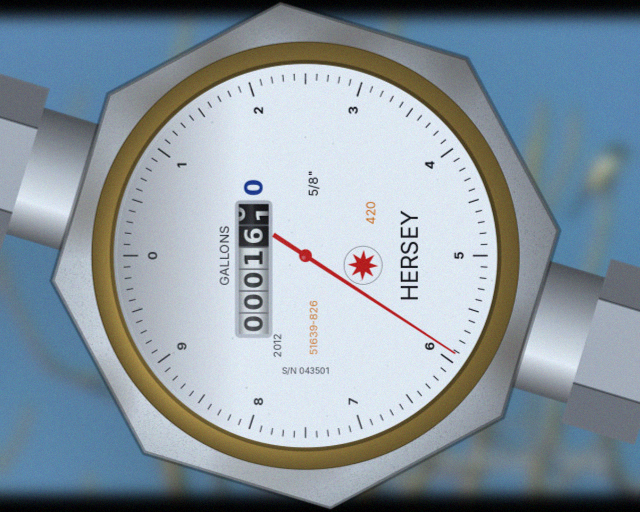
{"value": 1605.9, "unit": "gal"}
